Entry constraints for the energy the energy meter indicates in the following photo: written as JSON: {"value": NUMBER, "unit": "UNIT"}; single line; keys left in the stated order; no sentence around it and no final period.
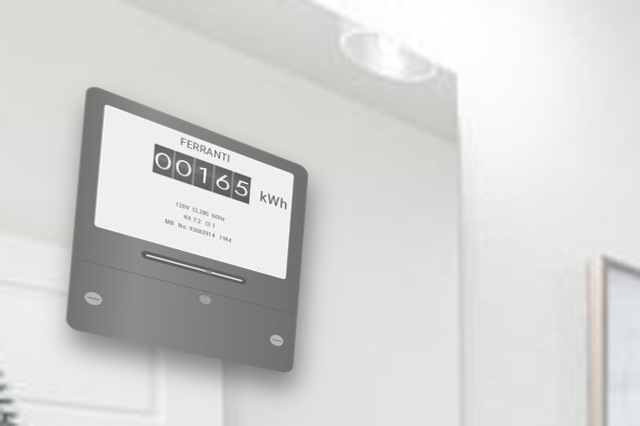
{"value": 165, "unit": "kWh"}
